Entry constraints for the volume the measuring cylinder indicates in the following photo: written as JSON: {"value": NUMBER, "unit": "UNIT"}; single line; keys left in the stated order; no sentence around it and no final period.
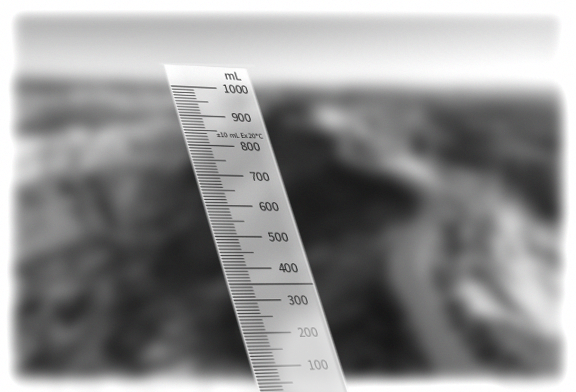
{"value": 350, "unit": "mL"}
